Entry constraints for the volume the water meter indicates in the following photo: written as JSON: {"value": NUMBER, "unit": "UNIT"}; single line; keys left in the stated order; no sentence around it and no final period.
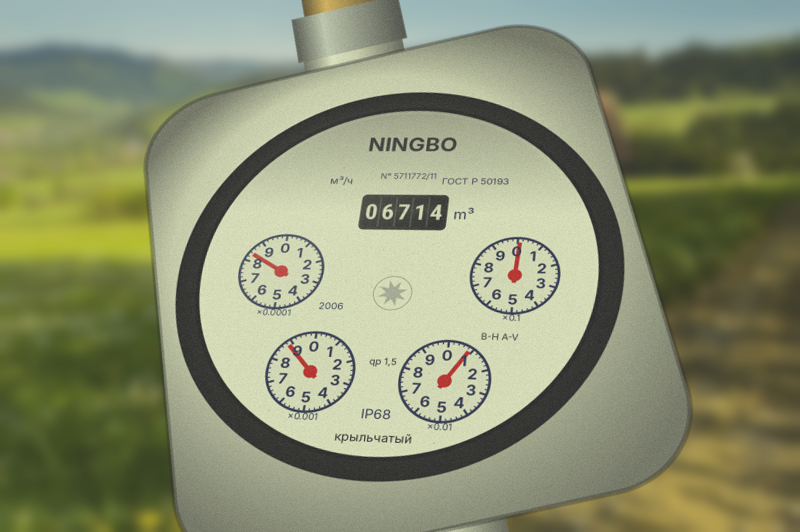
{"value": 6714.0088, "unit": "m³"}
